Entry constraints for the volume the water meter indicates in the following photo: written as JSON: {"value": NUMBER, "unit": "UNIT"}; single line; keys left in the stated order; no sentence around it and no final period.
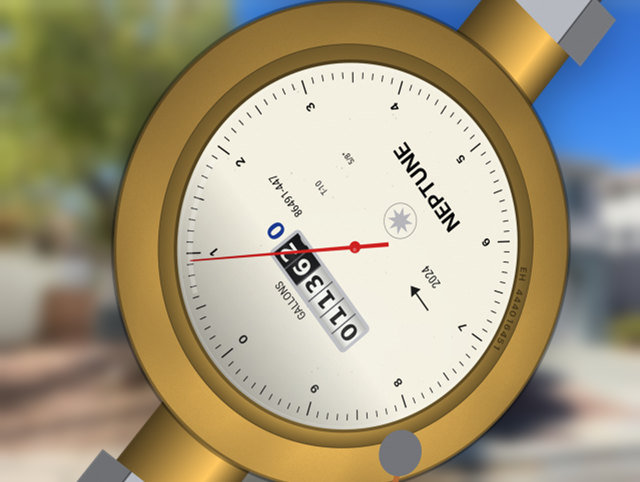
{"value": 113620.9, "unit": "gal"}
